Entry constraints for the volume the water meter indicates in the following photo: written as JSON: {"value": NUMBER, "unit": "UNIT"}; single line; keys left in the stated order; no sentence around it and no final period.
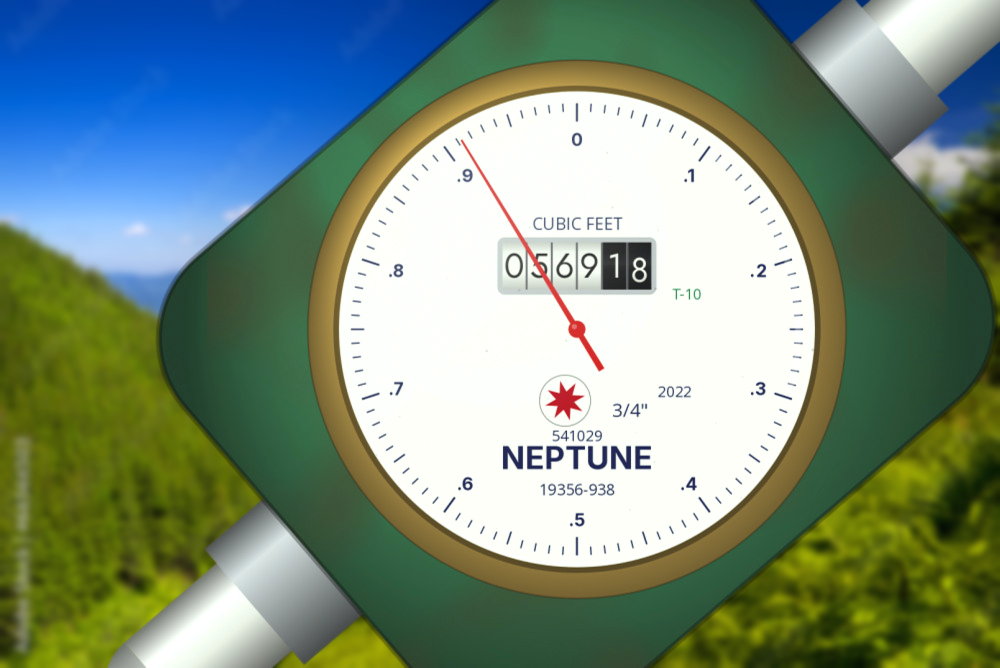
{"value": 56917.91, "unit": "ft³"}
